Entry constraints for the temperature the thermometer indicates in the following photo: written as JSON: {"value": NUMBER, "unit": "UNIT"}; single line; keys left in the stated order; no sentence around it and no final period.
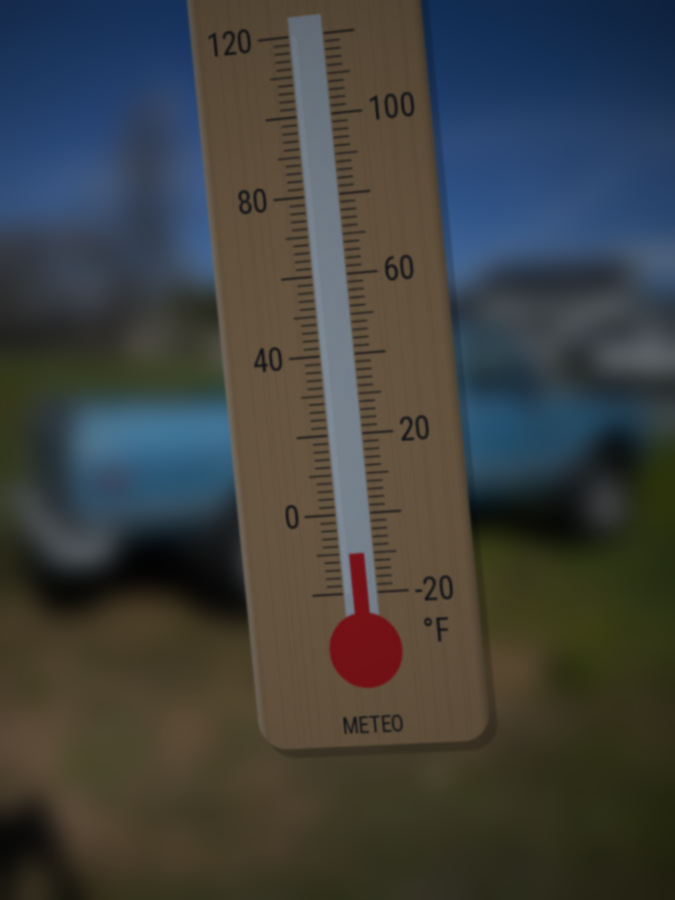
{"value": -10, "unit": "°F"}
